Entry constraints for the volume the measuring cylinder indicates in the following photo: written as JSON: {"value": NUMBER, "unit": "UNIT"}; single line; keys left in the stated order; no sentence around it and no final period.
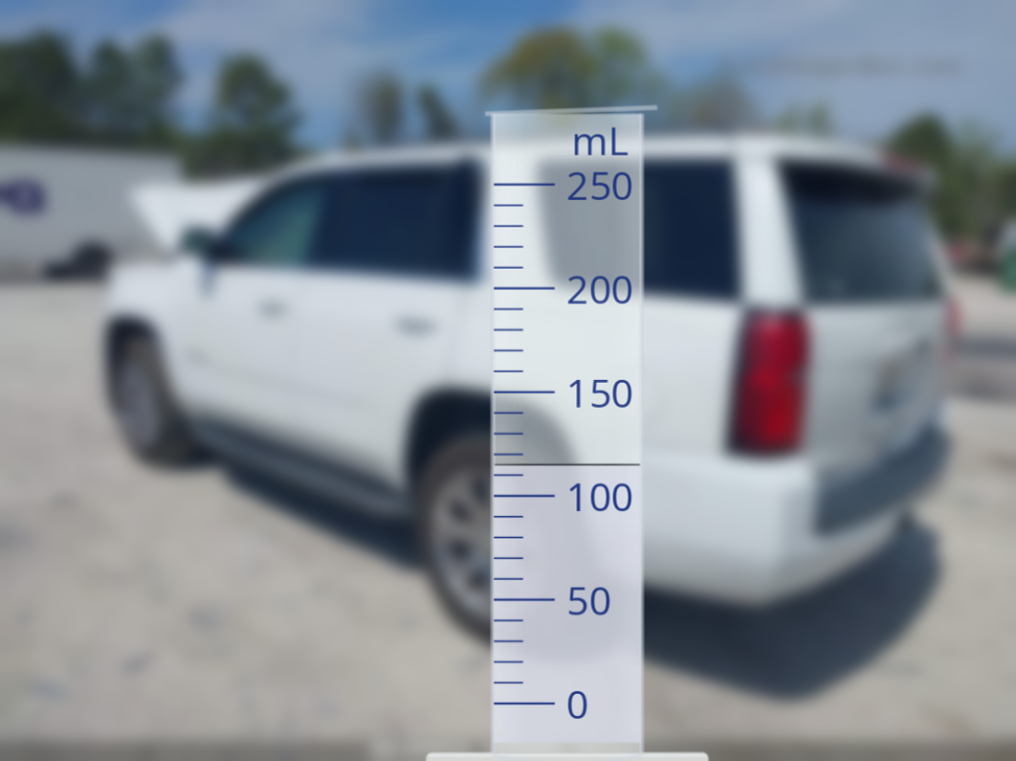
{"value": 115, "unit": "mL"}
